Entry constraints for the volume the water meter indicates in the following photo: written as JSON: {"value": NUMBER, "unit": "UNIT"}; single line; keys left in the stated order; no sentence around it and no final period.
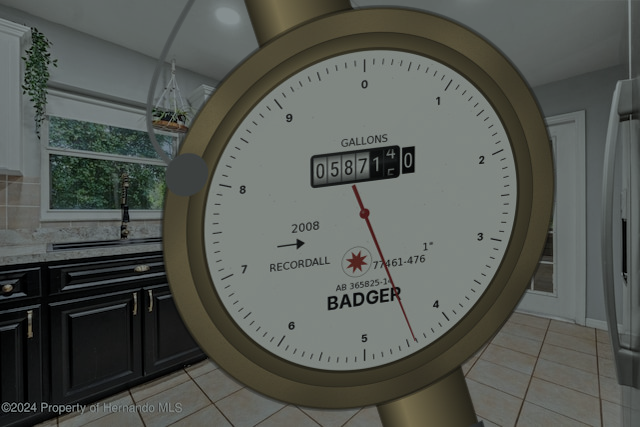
{"value": 587144.4, "unit": "gal"}
